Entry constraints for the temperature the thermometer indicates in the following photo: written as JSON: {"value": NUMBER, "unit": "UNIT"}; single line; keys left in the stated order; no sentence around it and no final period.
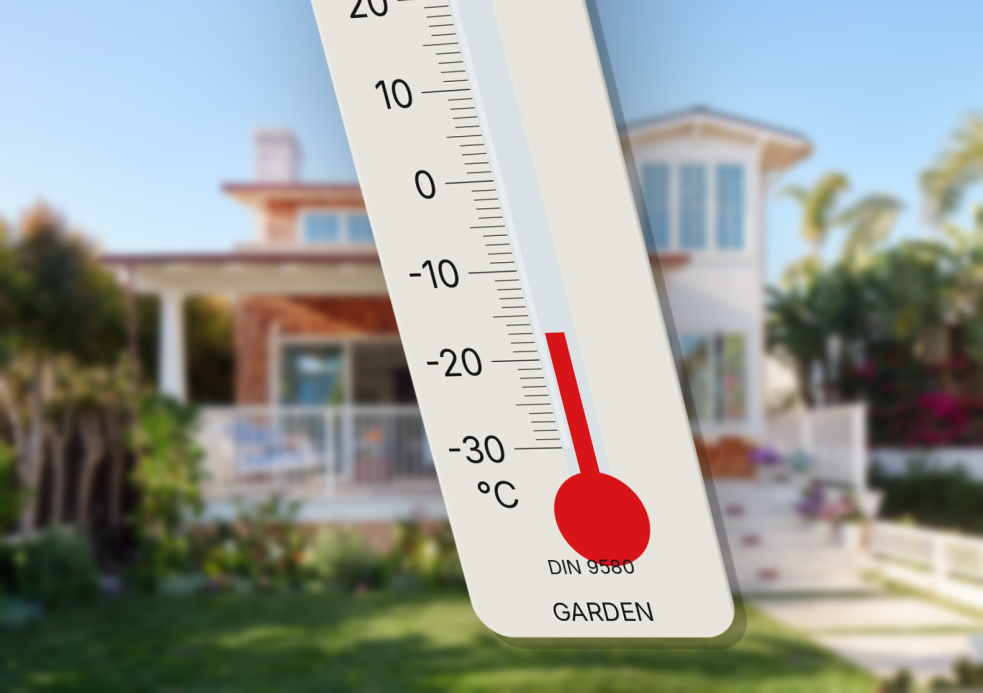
{"value": -17, "unit": "°C"}
